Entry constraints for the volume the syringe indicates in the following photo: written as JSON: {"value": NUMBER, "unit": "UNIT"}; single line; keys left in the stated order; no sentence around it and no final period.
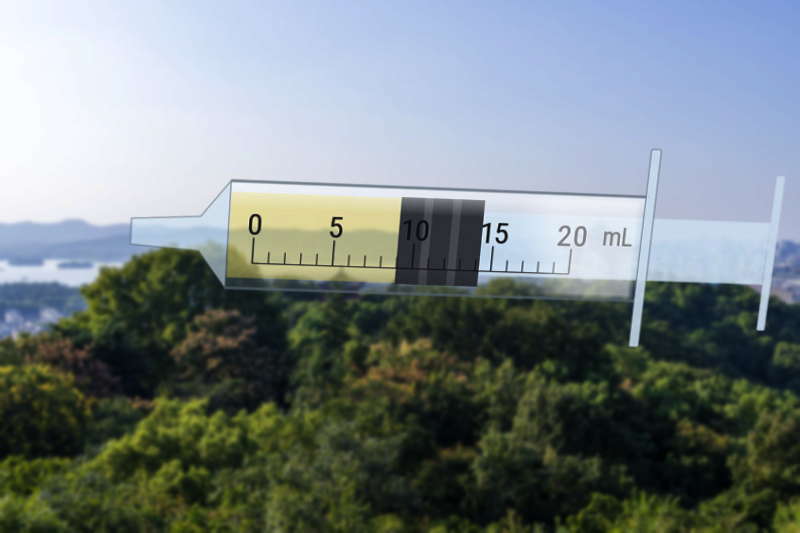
{"value": 9, "unit": "mL"}
